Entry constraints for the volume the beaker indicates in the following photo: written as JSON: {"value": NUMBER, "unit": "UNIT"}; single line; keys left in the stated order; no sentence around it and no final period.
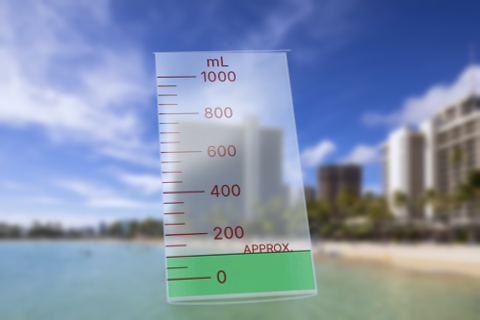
{"value": 100, "unit": "mL"}
